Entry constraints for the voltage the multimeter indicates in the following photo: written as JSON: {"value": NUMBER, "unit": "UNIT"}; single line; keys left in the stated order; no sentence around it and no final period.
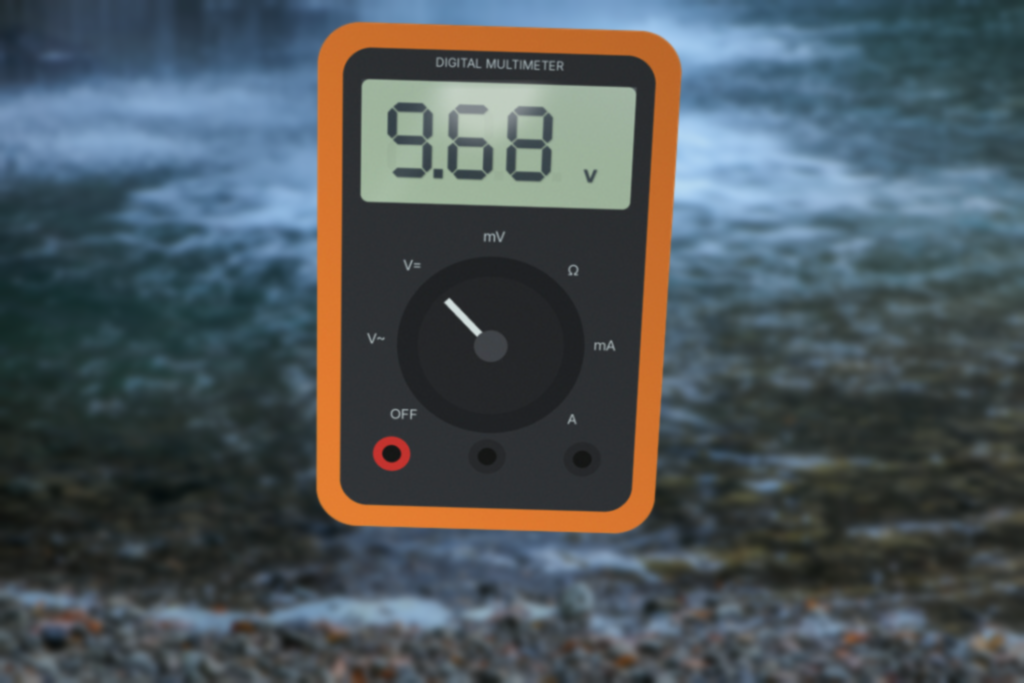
{"value": 9.68, "unit": "V"}
